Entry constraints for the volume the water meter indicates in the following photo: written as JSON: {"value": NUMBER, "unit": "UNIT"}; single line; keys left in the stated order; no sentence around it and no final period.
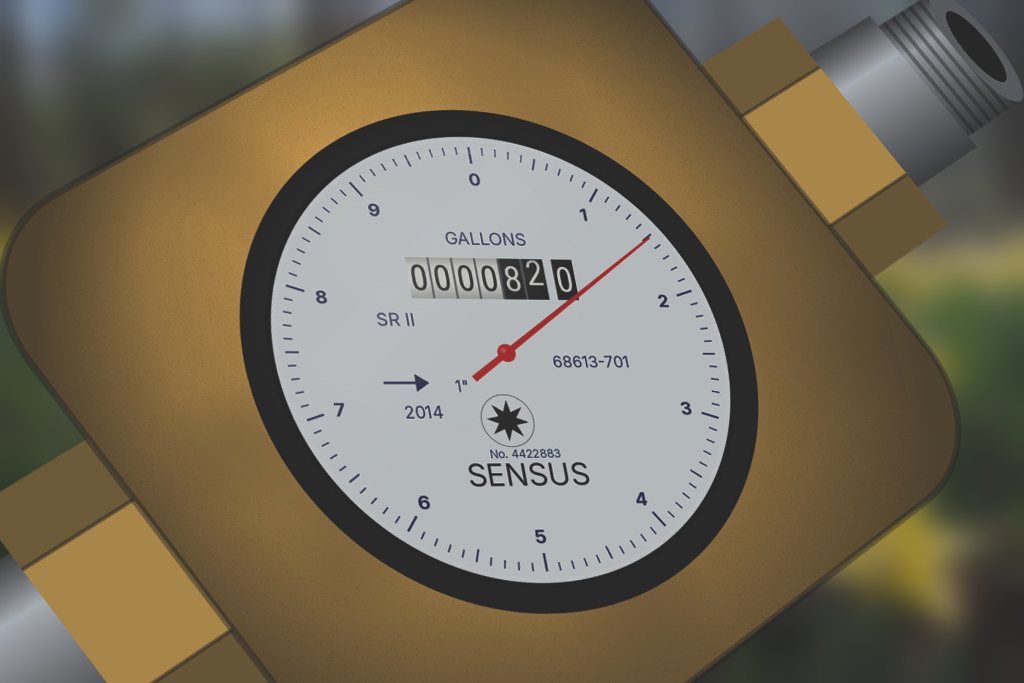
{"value": 821.5, "unit": "gal"}
